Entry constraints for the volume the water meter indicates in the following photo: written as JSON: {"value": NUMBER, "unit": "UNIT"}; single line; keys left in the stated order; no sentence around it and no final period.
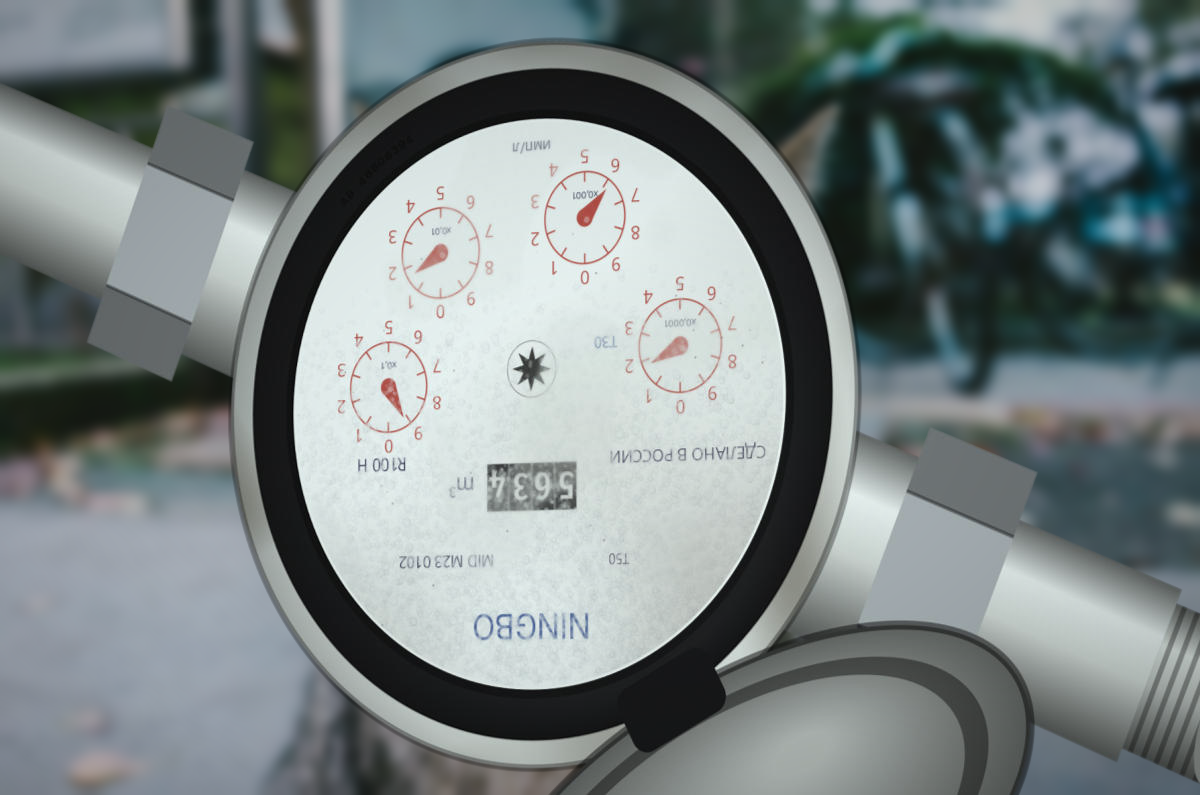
{"value": 5633.9161, "unit": "m³"}
